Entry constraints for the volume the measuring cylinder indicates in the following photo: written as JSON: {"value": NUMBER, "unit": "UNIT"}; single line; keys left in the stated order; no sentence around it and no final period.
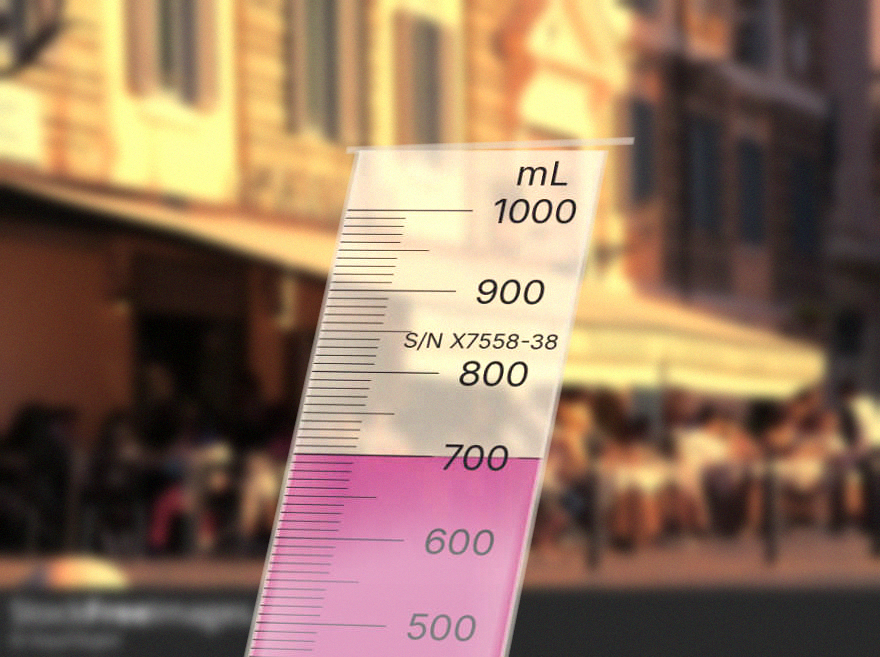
{"value": 700, "unit": "mL"}
